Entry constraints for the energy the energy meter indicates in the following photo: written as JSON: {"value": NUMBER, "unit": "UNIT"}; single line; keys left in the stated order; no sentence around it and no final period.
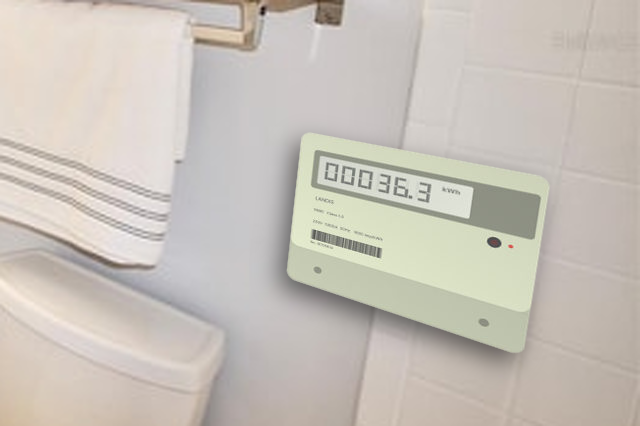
{"value": 36.3, "unit": "kWh"}
